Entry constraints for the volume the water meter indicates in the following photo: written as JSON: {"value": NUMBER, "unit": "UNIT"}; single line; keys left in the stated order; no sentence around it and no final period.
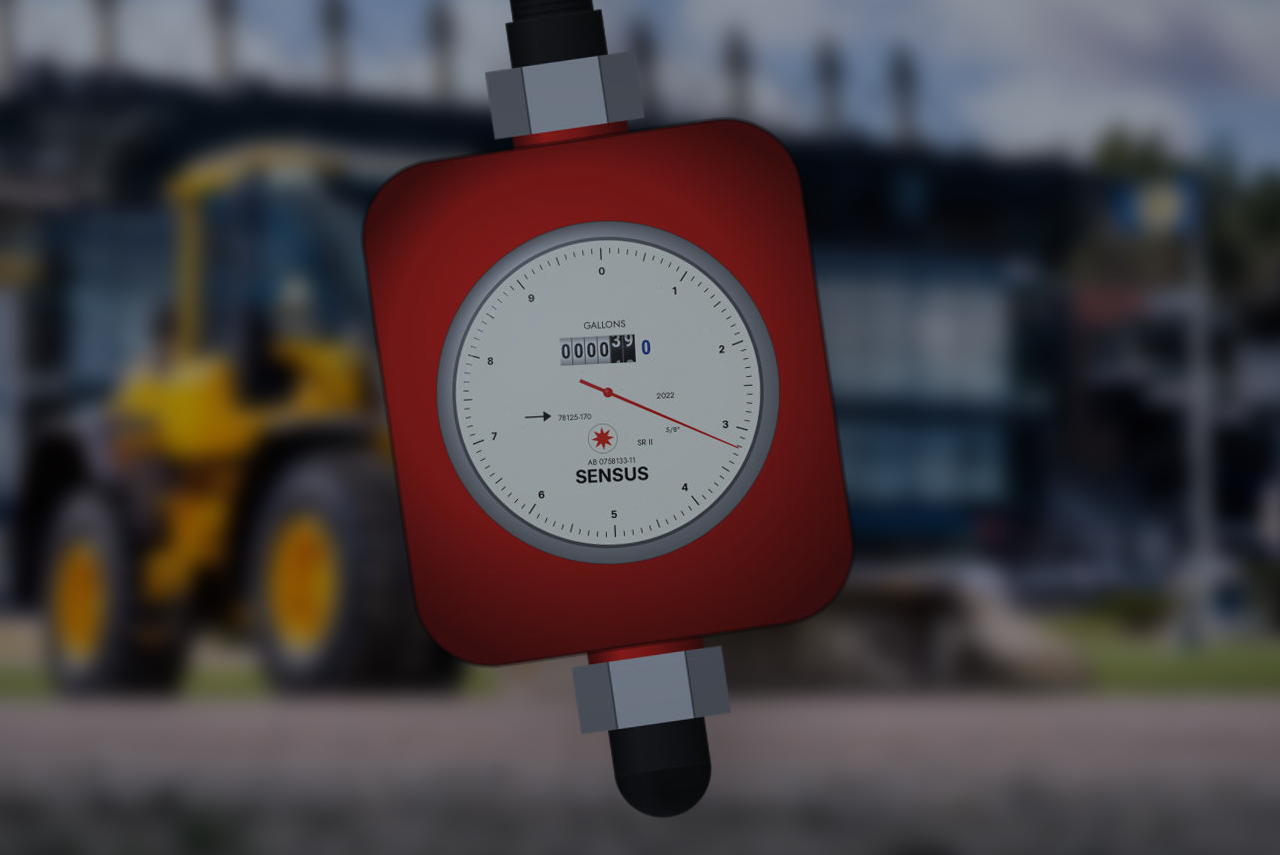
{"value": 393.2, "unit": "gal"}
